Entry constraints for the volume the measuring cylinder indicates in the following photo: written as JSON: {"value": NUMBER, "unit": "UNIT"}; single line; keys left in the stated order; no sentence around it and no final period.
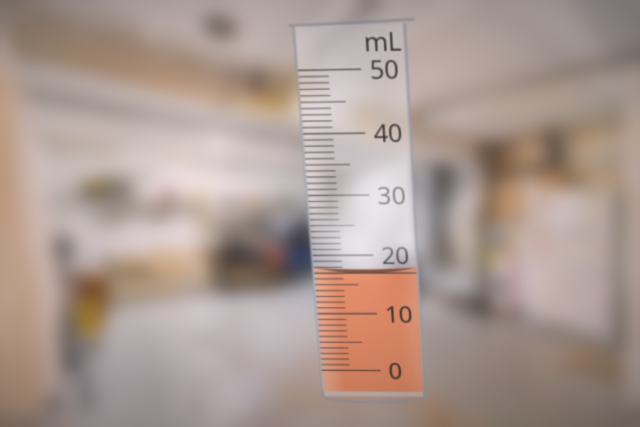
{"value": 17, "unit": "mL"}
